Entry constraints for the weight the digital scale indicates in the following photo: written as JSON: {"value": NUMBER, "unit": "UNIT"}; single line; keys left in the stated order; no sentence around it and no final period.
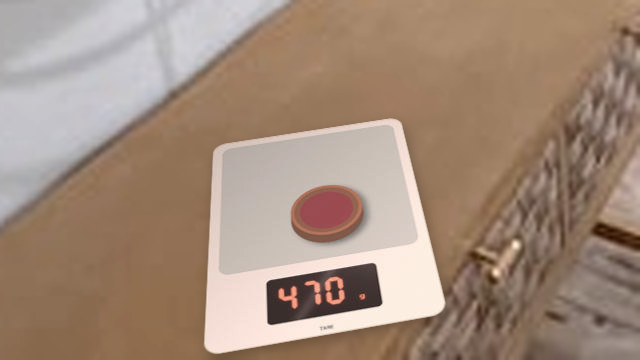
{"value": 470, "unit": "g"}
